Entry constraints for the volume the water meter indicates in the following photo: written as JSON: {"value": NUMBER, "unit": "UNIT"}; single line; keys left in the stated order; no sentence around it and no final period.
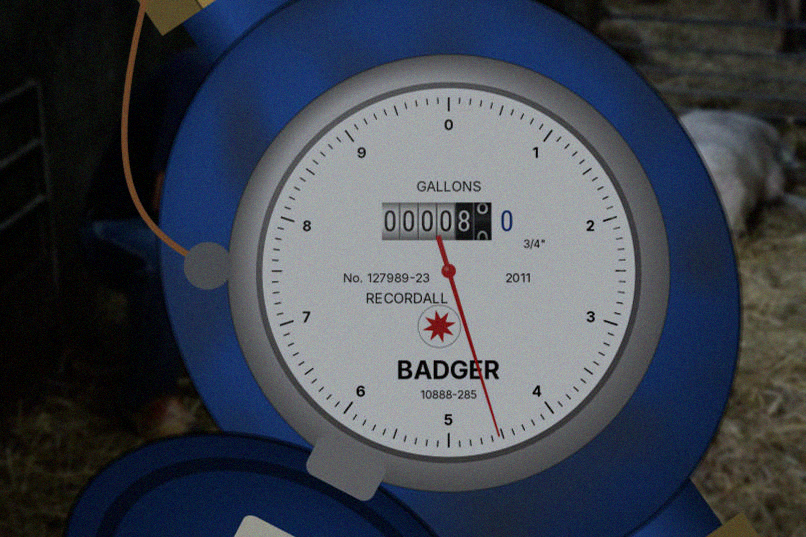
{"value": 884.5, "unit": "gal"}
